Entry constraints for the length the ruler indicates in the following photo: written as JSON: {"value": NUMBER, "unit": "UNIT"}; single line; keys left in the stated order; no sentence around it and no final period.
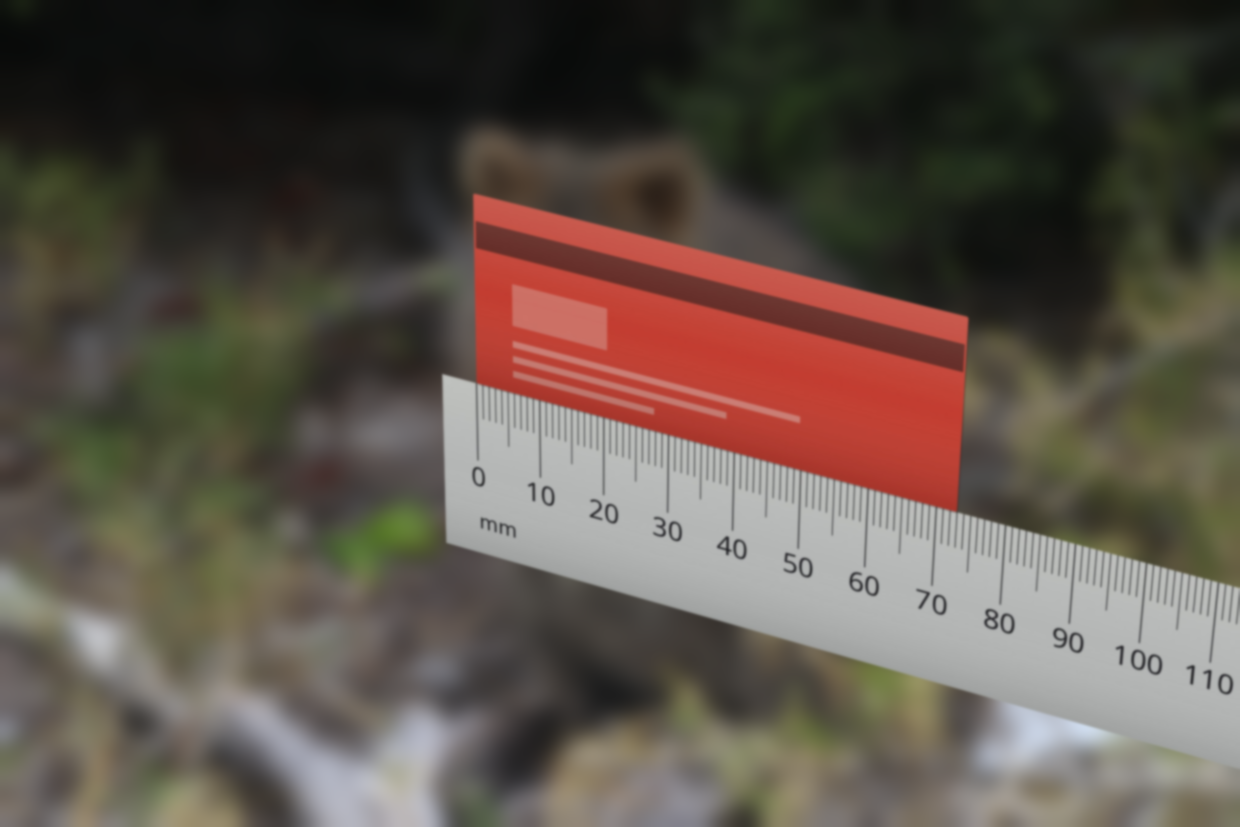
{"value": 73, "unit": "mm"}
